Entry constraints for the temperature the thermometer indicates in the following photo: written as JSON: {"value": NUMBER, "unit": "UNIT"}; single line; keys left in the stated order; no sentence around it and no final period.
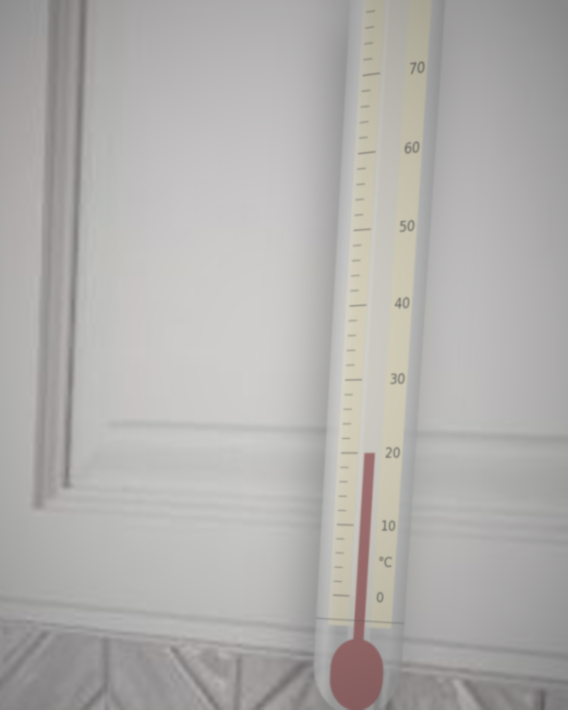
{"value": 20, "unit": "°C"}
